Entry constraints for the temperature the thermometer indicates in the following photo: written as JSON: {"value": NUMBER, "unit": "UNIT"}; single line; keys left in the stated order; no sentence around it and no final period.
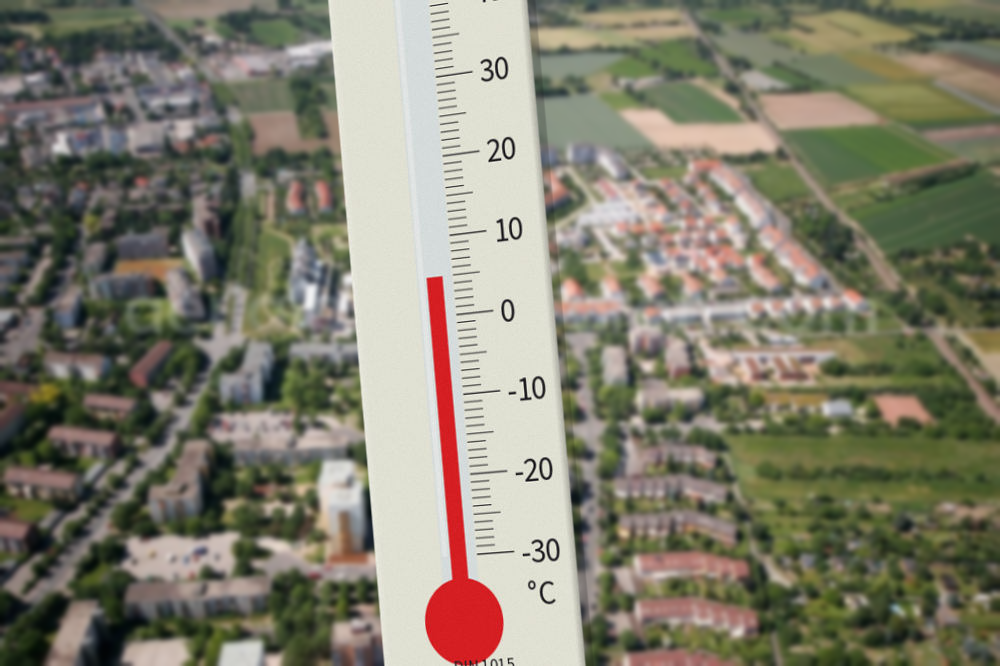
{"value": 5, "unit": "°C"}
